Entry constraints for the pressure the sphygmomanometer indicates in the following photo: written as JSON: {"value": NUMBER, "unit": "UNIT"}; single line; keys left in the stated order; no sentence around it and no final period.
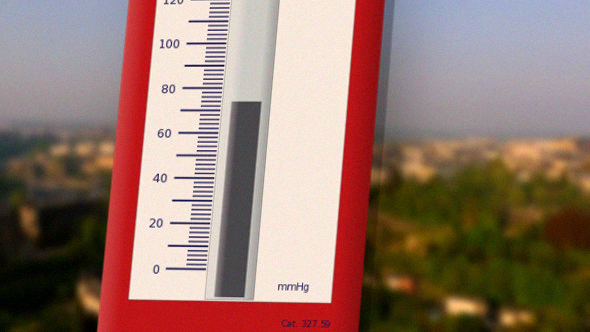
{"value": 74, "unit": "mmHg"}
